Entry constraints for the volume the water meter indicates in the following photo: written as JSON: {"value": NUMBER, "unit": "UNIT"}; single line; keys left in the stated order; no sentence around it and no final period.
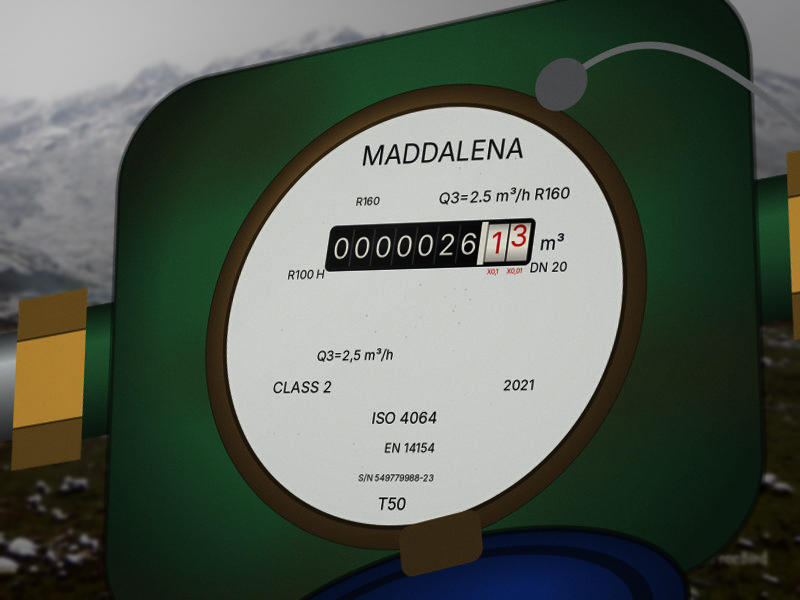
{"value": 26.13, "unit": "m³"}
